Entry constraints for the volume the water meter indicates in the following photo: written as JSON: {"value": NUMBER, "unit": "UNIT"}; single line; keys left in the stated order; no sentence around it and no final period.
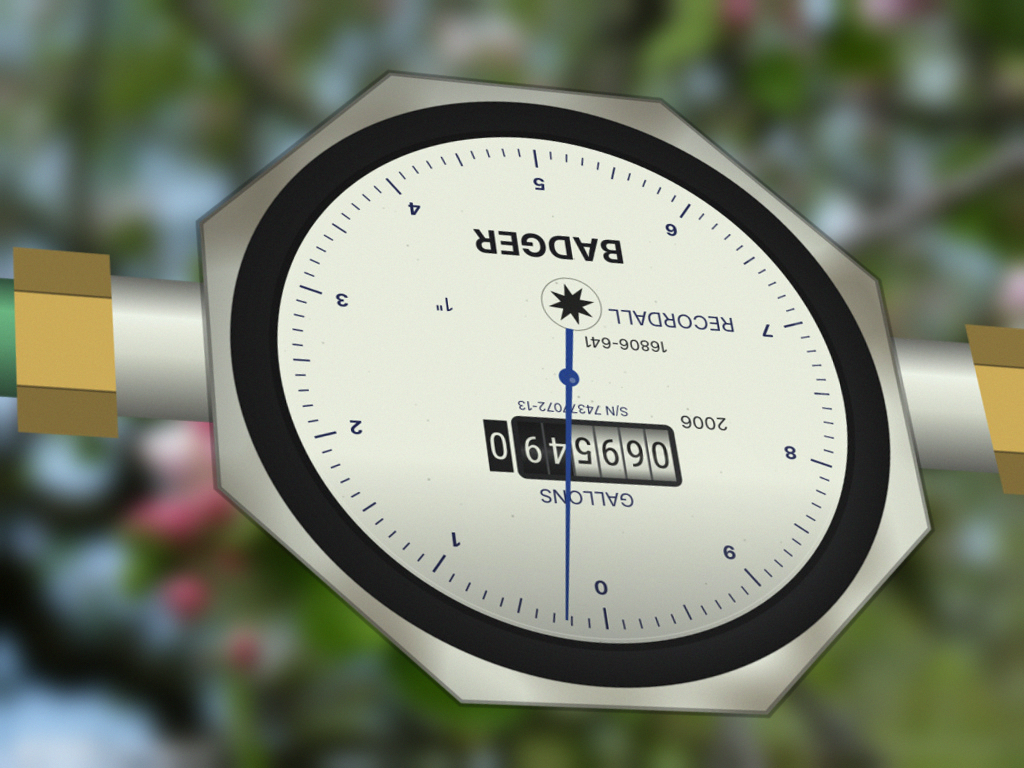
{"value": 695490.2, "unit": "gal"}
